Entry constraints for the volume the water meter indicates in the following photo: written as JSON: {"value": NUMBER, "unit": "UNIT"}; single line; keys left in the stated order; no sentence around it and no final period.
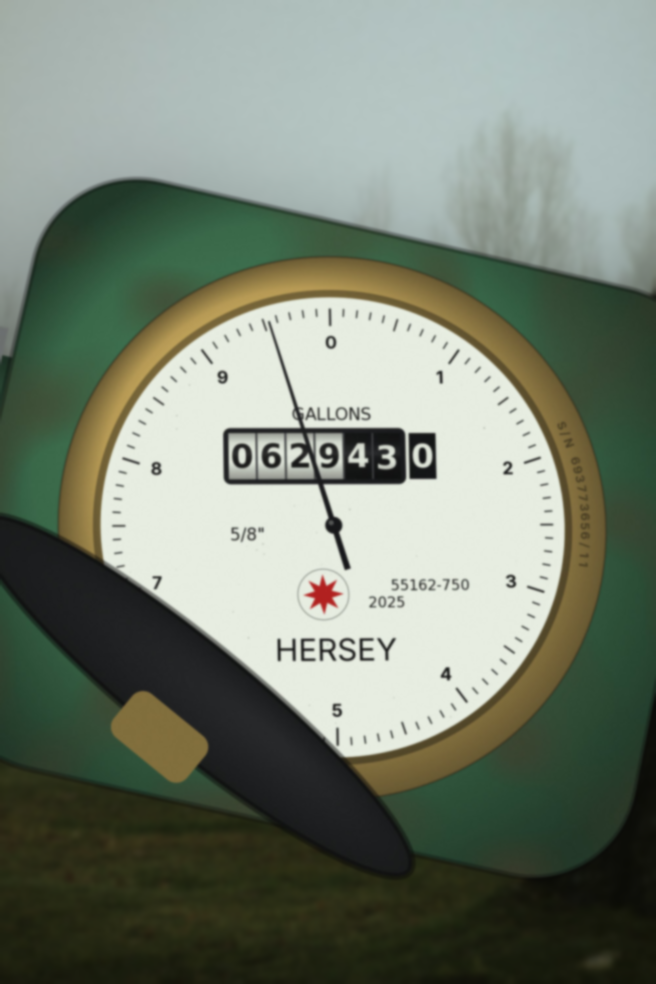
{"value": 629429.5, "unit": "gal"}
